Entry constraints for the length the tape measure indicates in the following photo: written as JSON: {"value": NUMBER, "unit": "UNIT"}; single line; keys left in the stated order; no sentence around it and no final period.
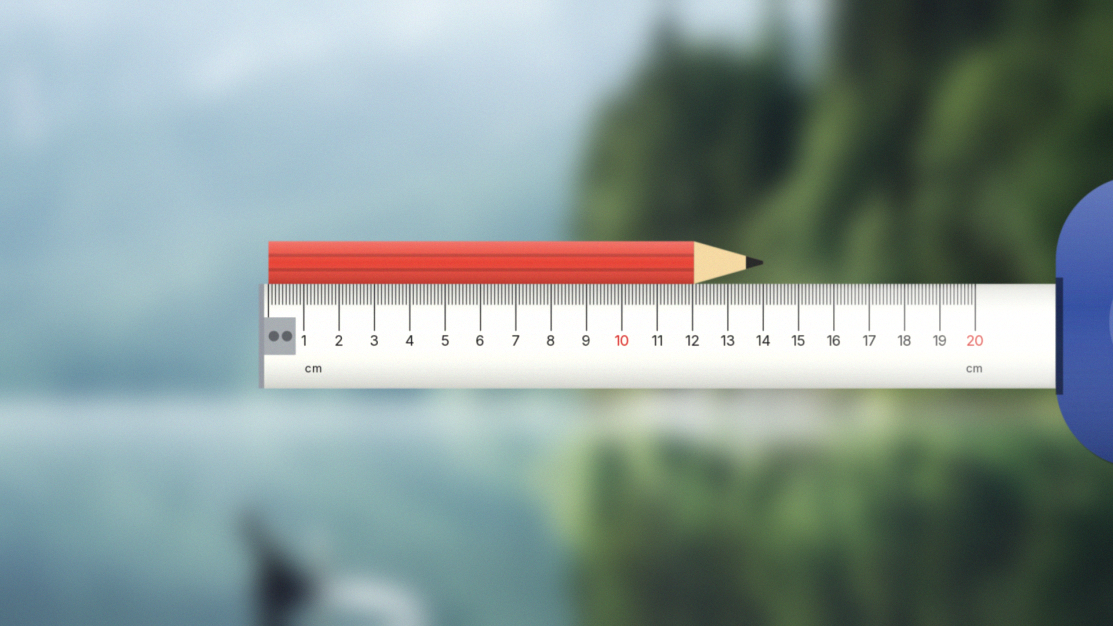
{"value": 14, "unit": "cm"}
